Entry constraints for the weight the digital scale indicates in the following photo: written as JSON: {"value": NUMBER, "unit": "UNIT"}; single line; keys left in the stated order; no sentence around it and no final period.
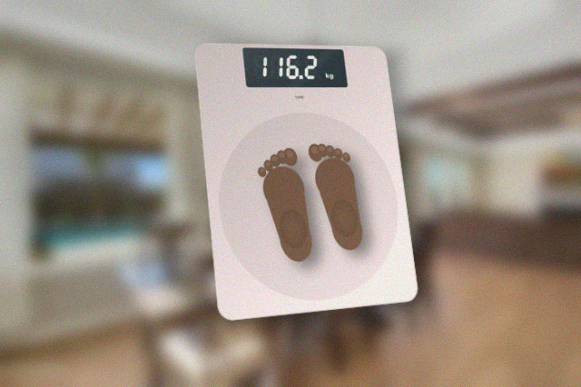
{"value": 116.2, "unit": "kg"}
